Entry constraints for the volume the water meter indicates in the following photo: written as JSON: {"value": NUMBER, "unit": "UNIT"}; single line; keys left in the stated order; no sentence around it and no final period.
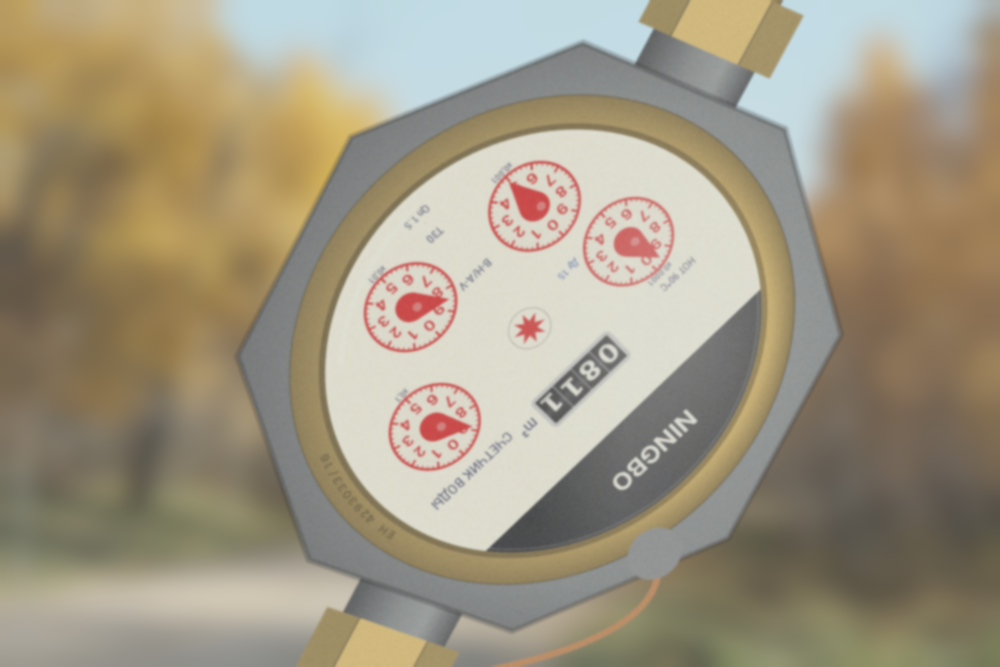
{"value": 810.8849, "unit": "m³"}
